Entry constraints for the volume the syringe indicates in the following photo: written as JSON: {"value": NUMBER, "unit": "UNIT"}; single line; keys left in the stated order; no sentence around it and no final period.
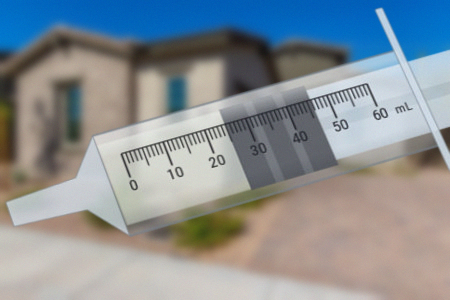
{"value": 25, "unit": "mL"}
